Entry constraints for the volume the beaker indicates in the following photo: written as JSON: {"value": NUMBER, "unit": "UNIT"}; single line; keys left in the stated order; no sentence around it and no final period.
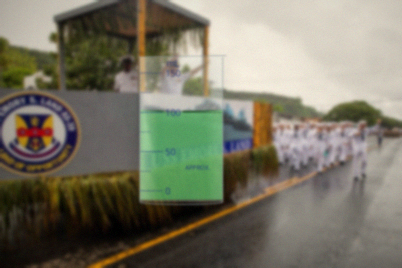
{"value": 100, "unit": "mL"}
